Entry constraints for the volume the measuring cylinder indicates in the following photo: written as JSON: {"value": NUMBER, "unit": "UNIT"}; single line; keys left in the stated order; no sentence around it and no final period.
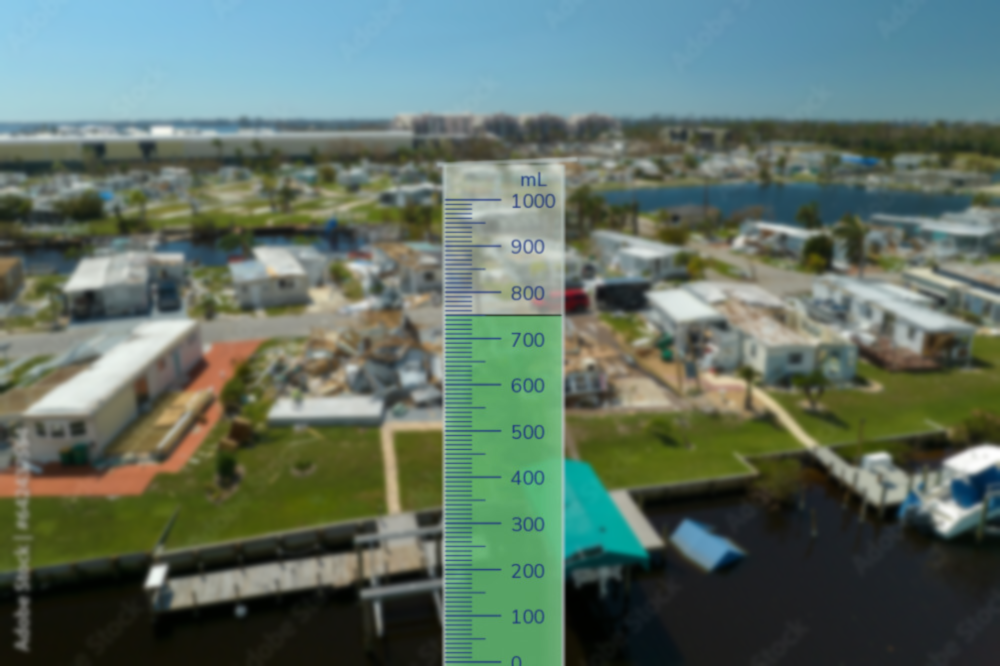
{"value": 750, "unit": "mL"}
